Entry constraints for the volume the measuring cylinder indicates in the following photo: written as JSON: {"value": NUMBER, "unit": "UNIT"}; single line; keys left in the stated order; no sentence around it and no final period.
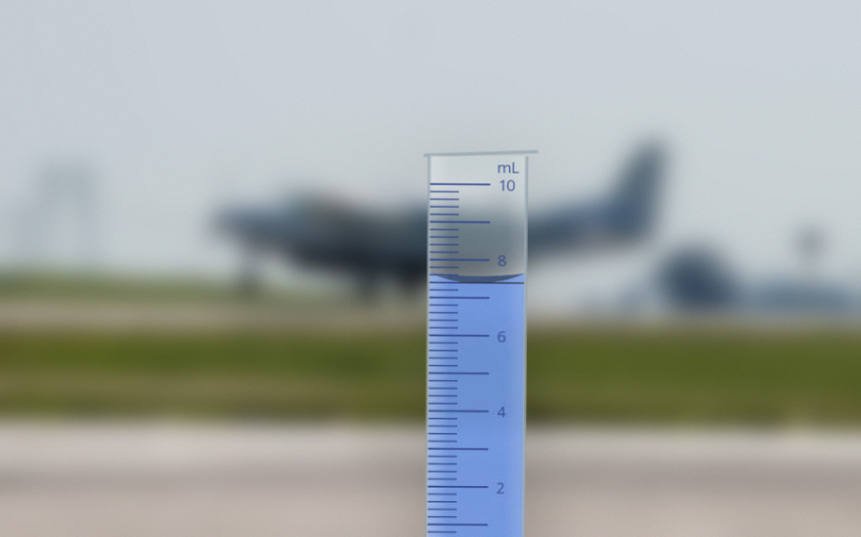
{"value": 7.4, "unit": "mL"}
